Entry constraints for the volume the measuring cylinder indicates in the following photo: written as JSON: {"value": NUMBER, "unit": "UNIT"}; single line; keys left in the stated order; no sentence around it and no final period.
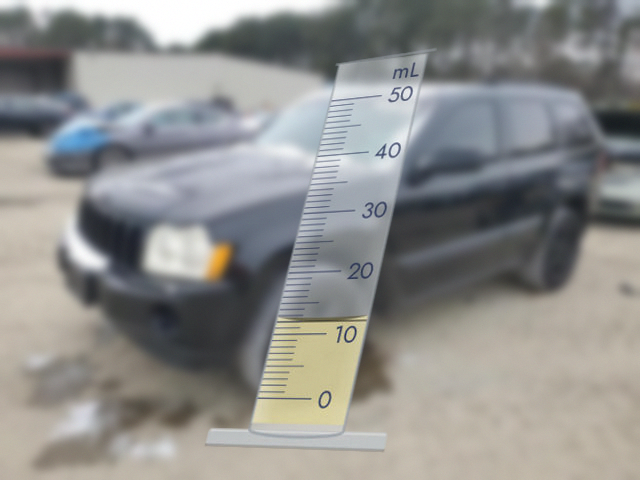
{"value": 12, "unit": "mL"}
